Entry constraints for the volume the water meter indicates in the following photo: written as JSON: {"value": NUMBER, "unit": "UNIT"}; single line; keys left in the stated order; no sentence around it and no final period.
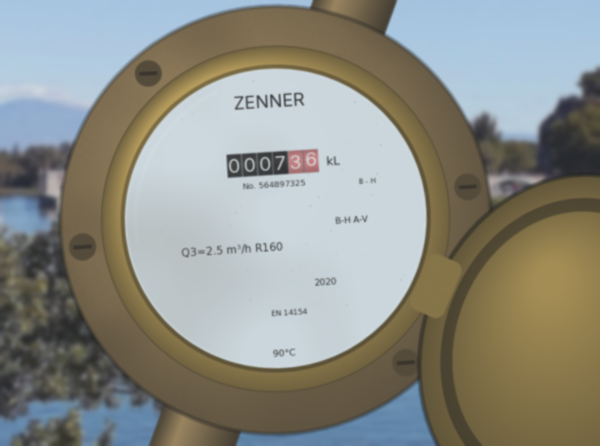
{"value": 7.36, "unit": "kL"}
